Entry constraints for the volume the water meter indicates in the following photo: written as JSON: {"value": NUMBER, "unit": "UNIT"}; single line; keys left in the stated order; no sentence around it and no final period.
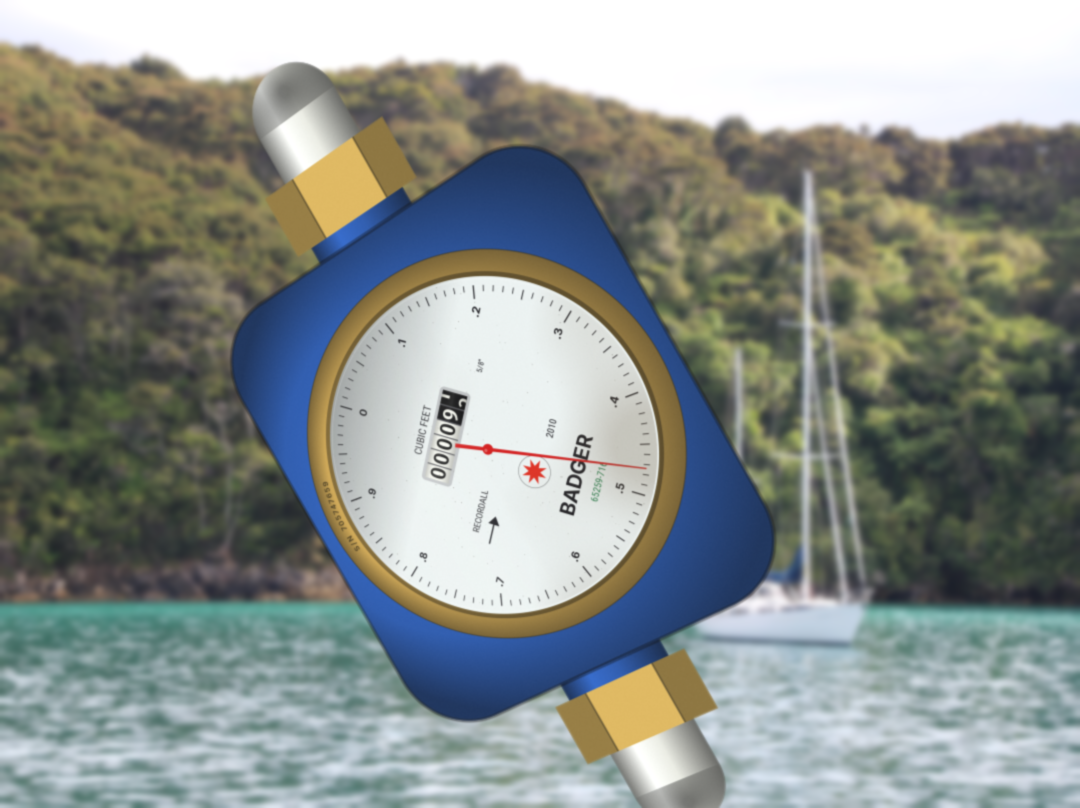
{"value": 91.47, "unit": "ft³"}
